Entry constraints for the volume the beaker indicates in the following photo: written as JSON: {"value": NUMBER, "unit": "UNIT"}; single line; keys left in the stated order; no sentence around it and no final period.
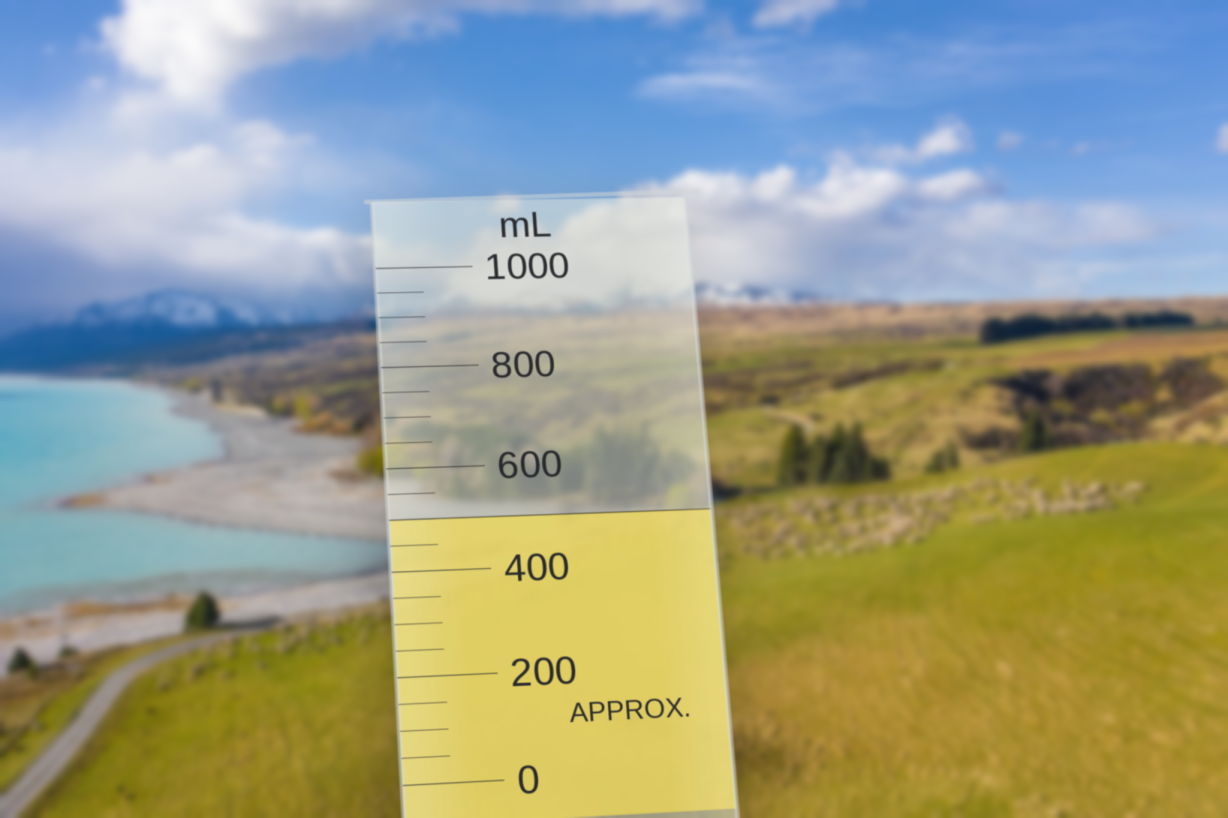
{"value": 500, "unit": "mL"}
